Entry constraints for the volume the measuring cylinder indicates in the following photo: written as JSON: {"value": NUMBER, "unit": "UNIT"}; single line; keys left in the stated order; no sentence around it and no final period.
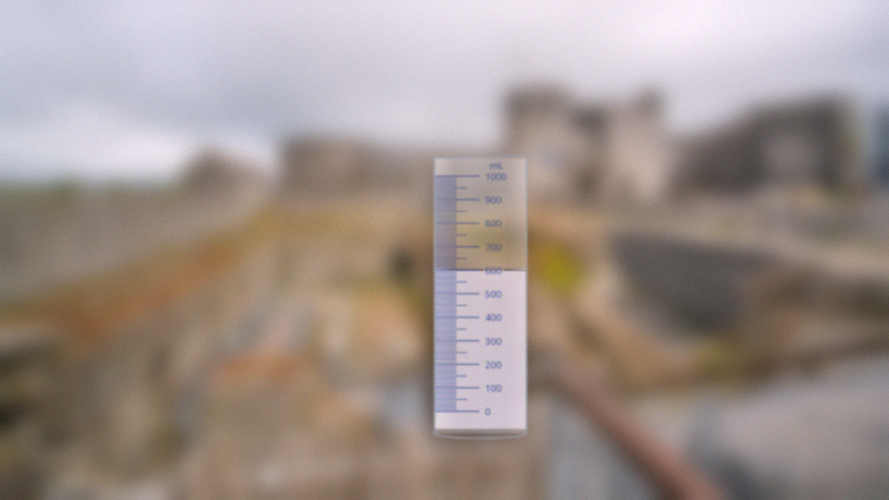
{"value": 600, "unit": "mL"}
